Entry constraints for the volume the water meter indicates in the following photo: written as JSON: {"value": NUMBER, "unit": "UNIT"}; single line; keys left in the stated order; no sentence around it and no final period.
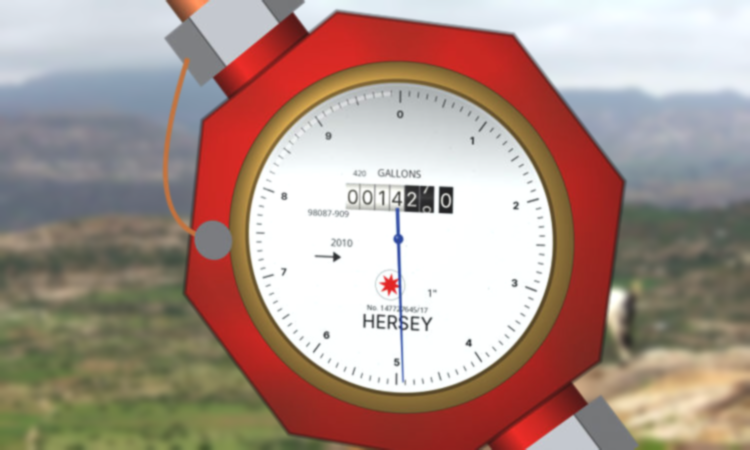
{"value": 14274.9, "unit": "gal"}
